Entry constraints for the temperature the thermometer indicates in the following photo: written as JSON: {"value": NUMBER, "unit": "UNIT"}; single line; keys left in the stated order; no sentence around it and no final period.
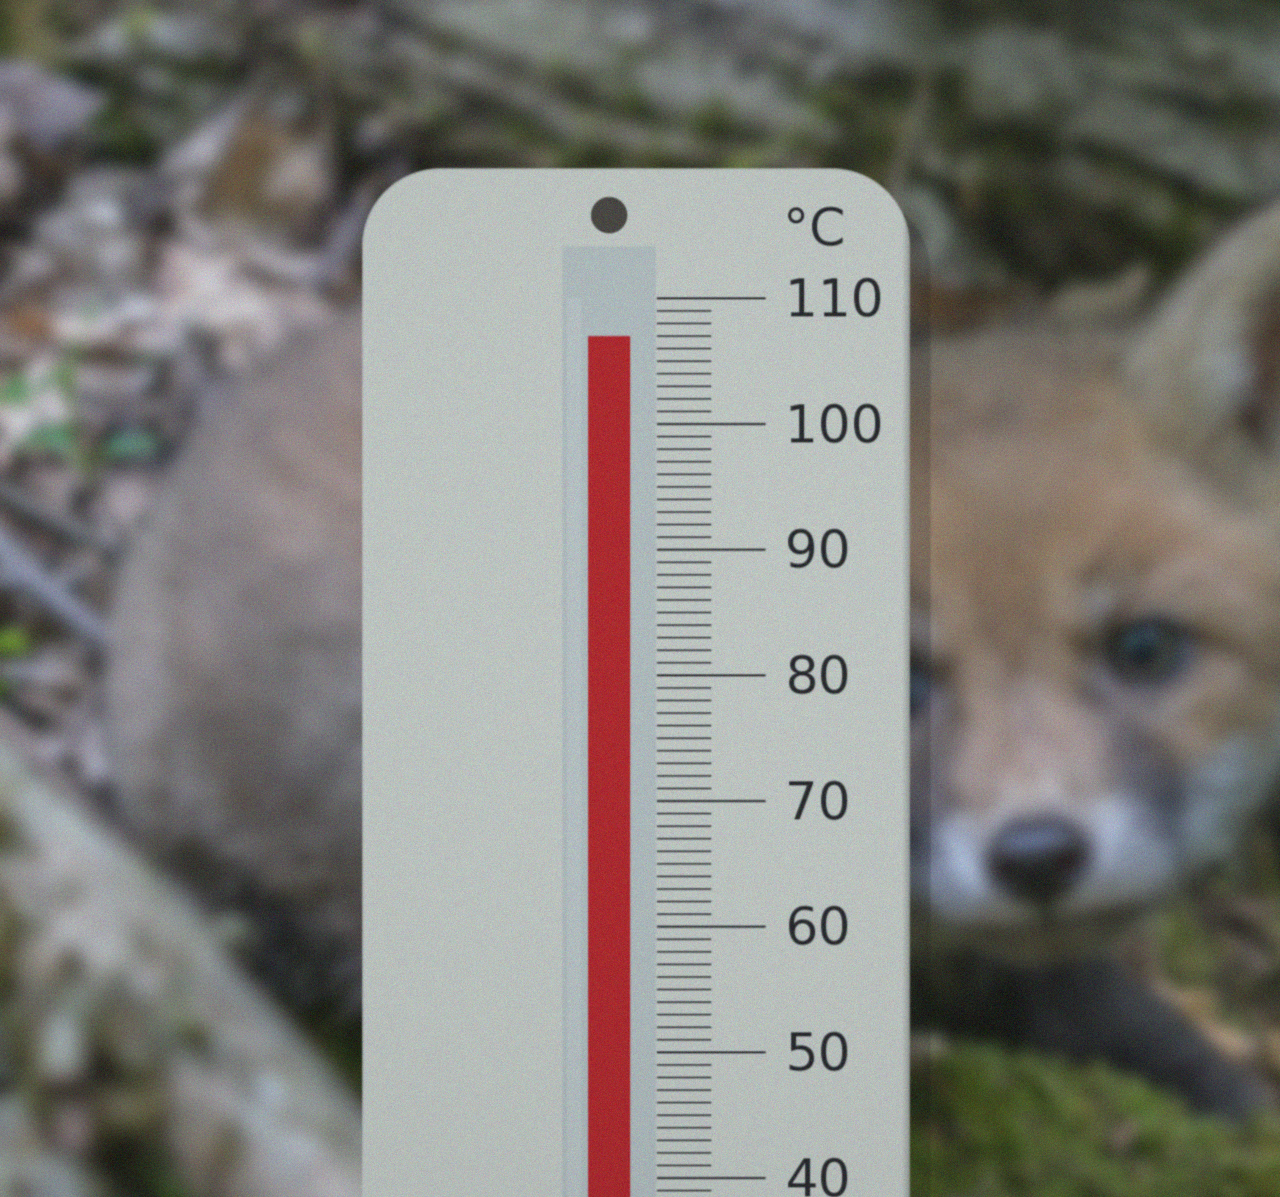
{"value": 107, "unit": "°C"}
